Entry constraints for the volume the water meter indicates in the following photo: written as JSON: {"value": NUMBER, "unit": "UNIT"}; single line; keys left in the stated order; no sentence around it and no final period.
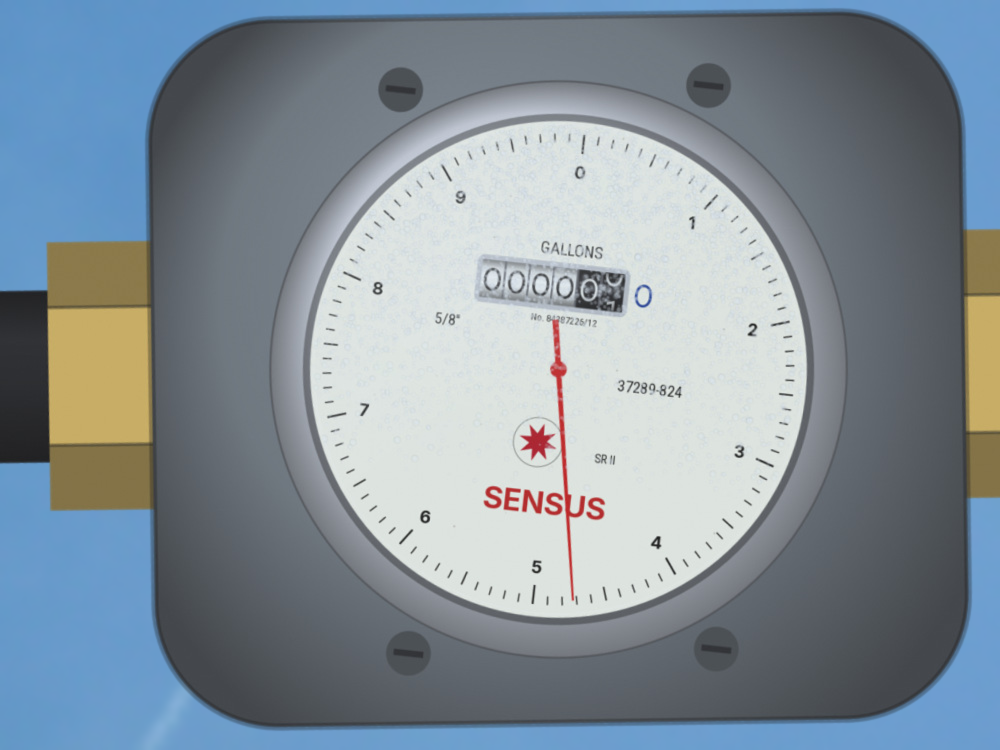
{"value": 4.7, "unit": "gal"}
